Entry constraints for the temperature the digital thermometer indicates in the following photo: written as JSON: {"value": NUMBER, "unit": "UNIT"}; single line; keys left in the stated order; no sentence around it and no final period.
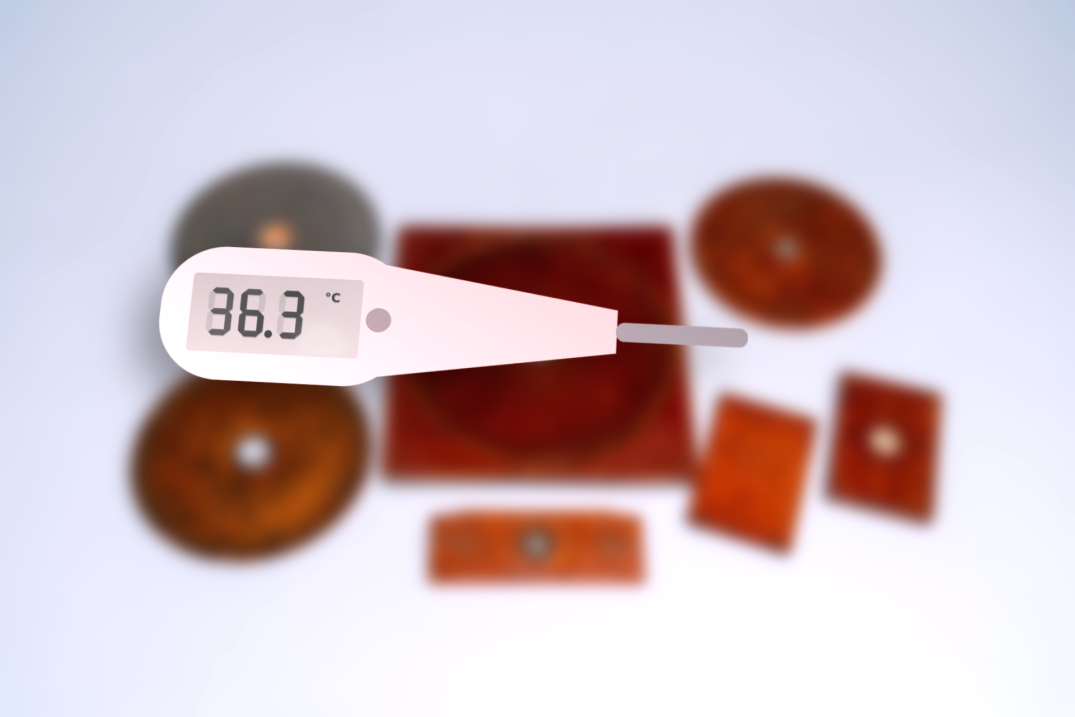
{"value": 36.3, "unit": "°C"}
